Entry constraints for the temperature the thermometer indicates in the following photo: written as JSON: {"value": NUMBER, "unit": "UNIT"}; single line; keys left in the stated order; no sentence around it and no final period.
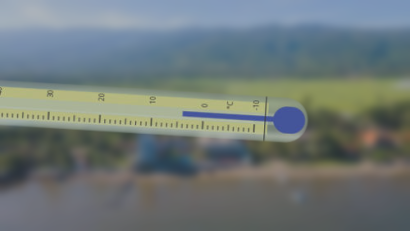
{"value": 4, "unit": "°C"}
